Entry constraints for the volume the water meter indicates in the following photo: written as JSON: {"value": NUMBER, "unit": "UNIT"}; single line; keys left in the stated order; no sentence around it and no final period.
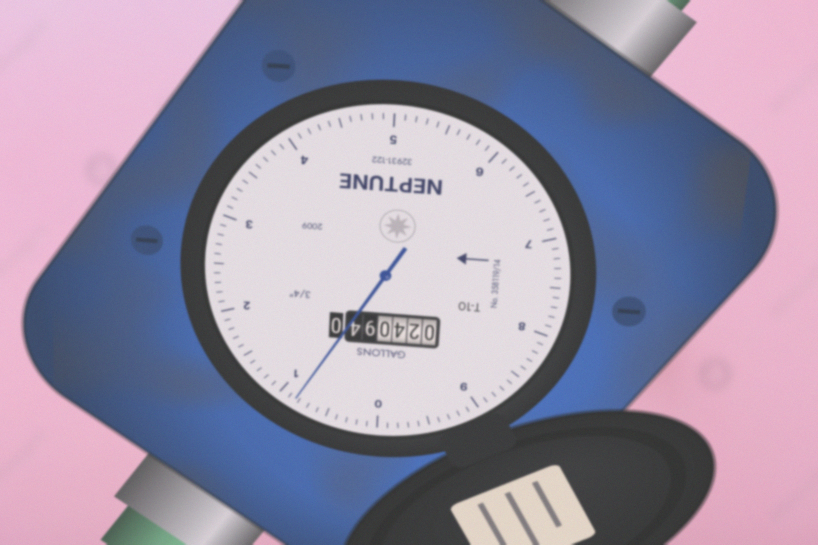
{"value": 240940.8, "unit": "gal"}
